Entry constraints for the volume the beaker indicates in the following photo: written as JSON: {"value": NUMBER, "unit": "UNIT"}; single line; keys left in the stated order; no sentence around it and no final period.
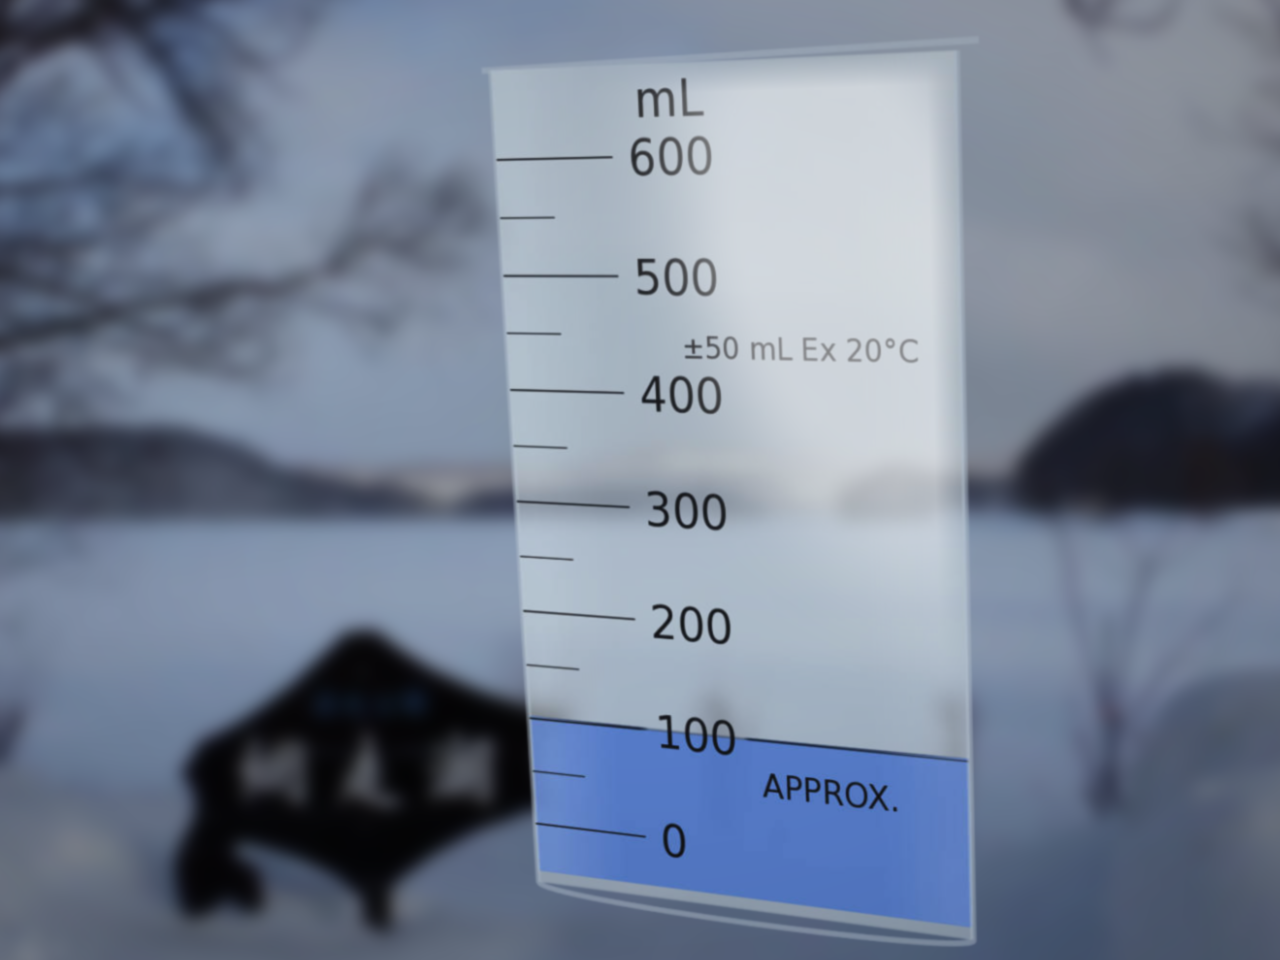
{"value": 100, "unit": "mL"}
